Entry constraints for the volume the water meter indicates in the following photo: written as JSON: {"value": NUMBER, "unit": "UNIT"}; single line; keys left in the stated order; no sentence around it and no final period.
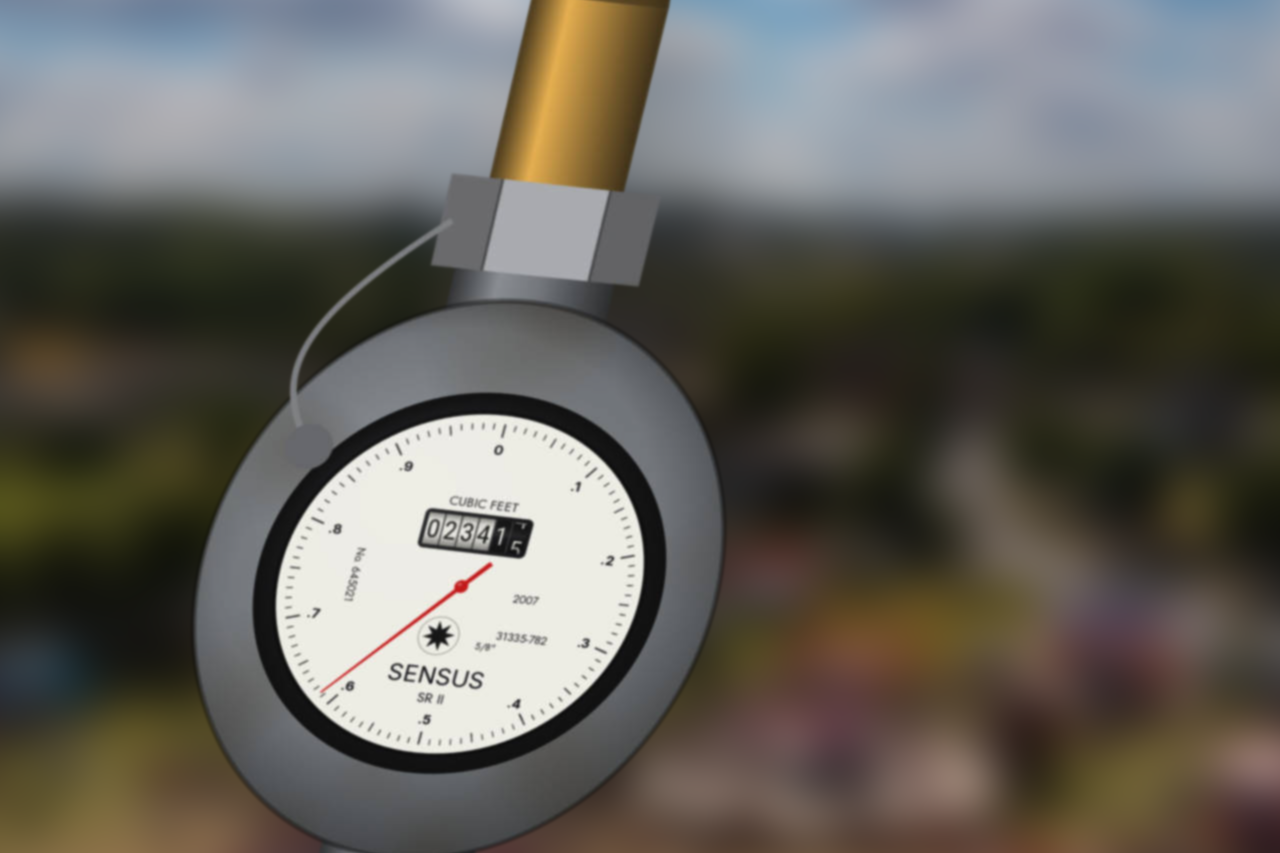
{"value": 23414.61, "unit": "ft³"}
